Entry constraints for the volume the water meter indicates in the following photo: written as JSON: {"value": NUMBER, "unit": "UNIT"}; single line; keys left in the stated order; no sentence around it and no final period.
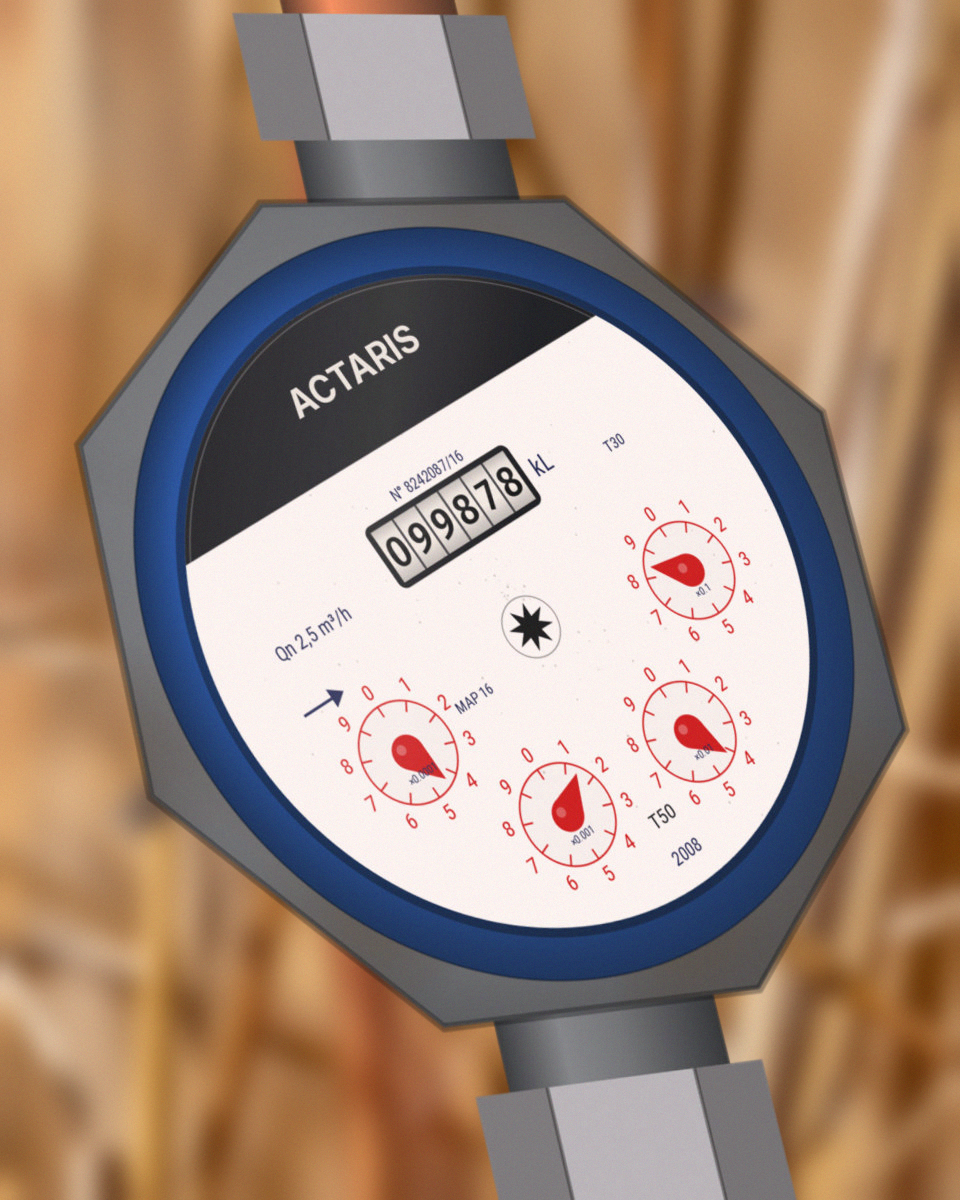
{"value": 99878.8414, "unit": "kL"}
